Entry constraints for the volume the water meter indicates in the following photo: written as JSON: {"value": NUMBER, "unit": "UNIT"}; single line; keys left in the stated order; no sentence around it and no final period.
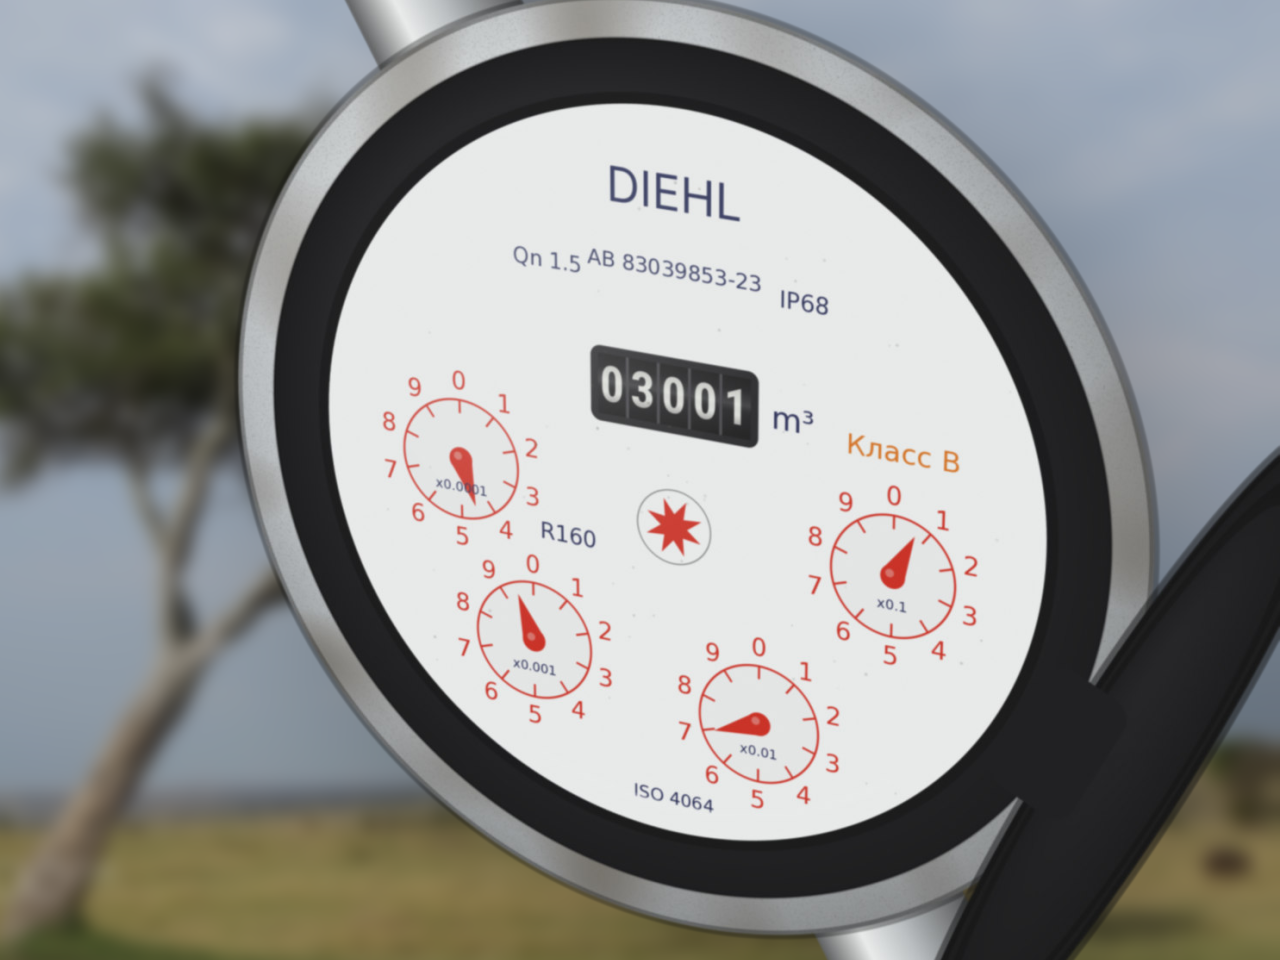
{"value": 3001.0694, "unit": "m³"}
